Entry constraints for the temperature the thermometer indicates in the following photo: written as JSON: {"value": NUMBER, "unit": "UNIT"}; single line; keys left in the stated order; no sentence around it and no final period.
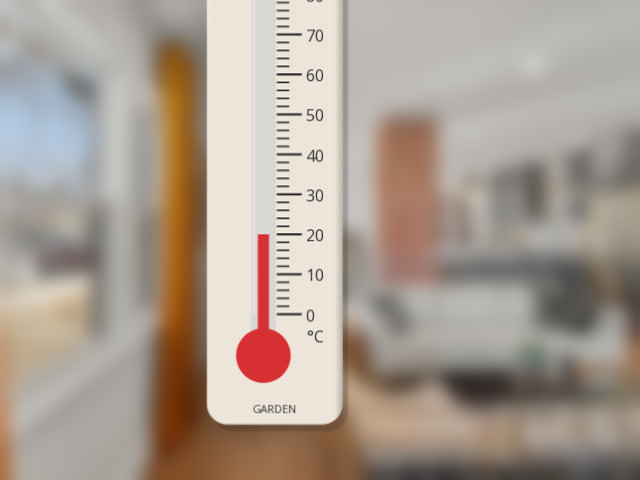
{"value": 20, "unit": "°C"}
